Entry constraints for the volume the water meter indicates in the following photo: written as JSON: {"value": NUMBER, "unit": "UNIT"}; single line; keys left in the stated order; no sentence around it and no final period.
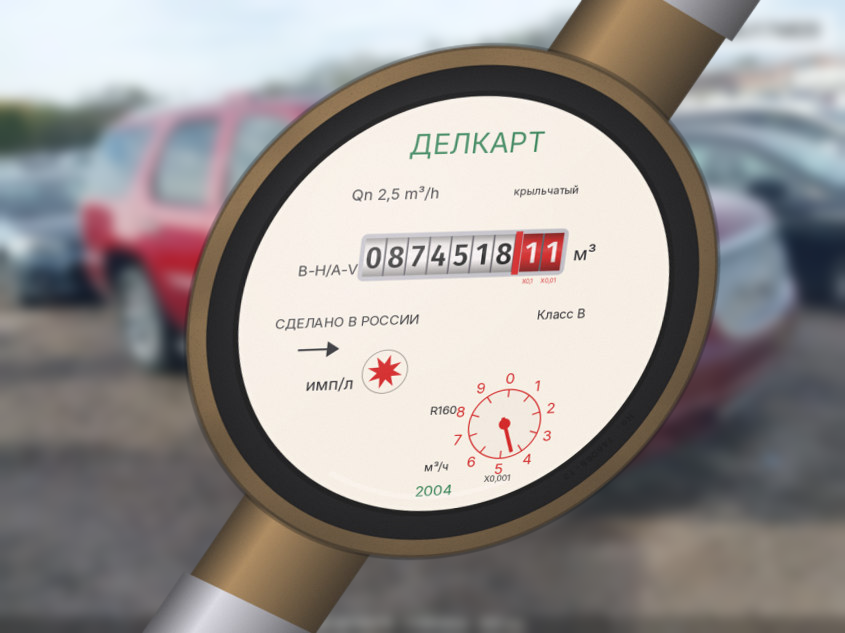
{"value": 874518.114, "unit": "m³"}
